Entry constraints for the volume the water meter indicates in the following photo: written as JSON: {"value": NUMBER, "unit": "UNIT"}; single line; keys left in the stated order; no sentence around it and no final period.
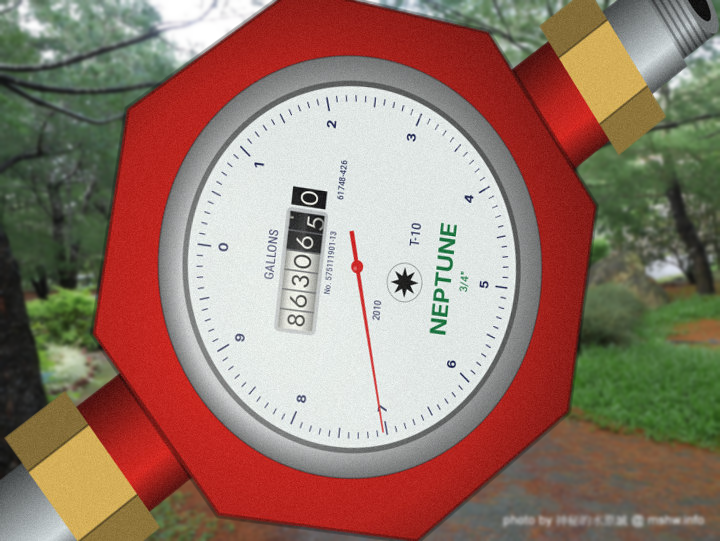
{"value": 8630647.0, "unit": "gal"}
